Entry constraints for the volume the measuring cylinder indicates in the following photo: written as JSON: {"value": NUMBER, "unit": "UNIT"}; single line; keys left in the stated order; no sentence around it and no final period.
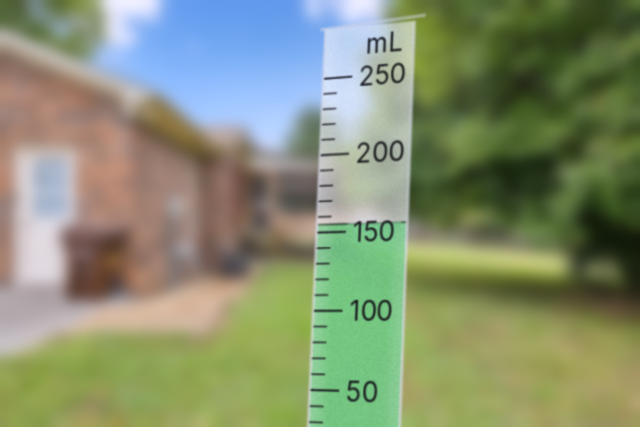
{"value": 155, "unit": "mL"}
